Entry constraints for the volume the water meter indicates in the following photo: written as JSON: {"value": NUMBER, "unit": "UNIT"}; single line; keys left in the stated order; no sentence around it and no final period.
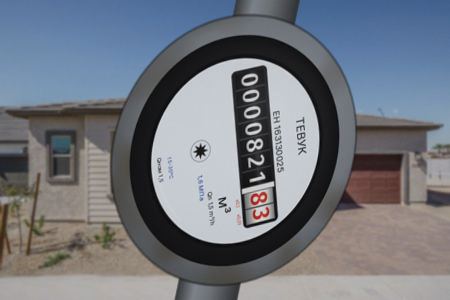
{"value": 821.83, "unit": "m³"}
